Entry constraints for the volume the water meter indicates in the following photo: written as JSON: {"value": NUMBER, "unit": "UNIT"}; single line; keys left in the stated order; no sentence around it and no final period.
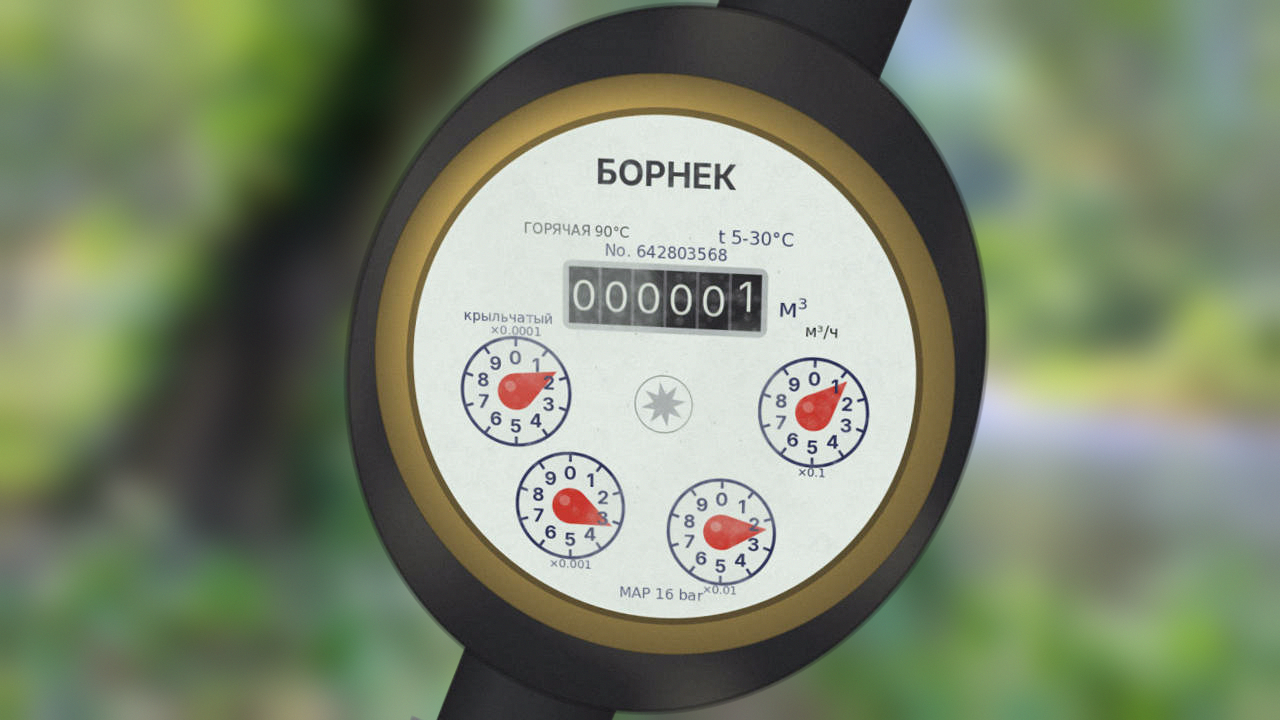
{"value": 1.1231, "unit": "m³"}
